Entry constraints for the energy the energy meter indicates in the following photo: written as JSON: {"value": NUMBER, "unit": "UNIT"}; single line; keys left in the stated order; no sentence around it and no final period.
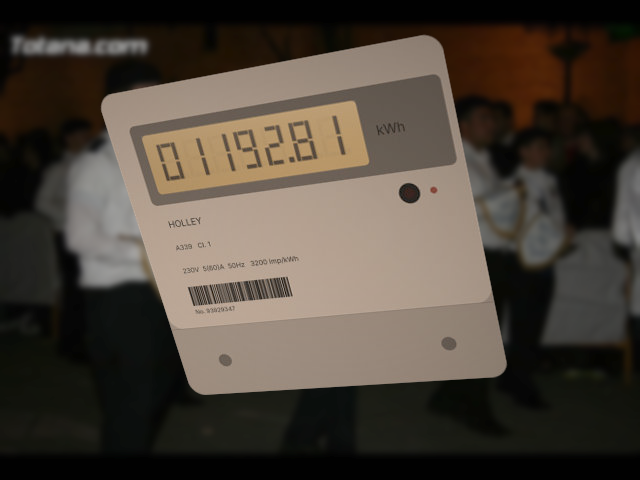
{"value": 1192.81, "unit": "kWh"}
